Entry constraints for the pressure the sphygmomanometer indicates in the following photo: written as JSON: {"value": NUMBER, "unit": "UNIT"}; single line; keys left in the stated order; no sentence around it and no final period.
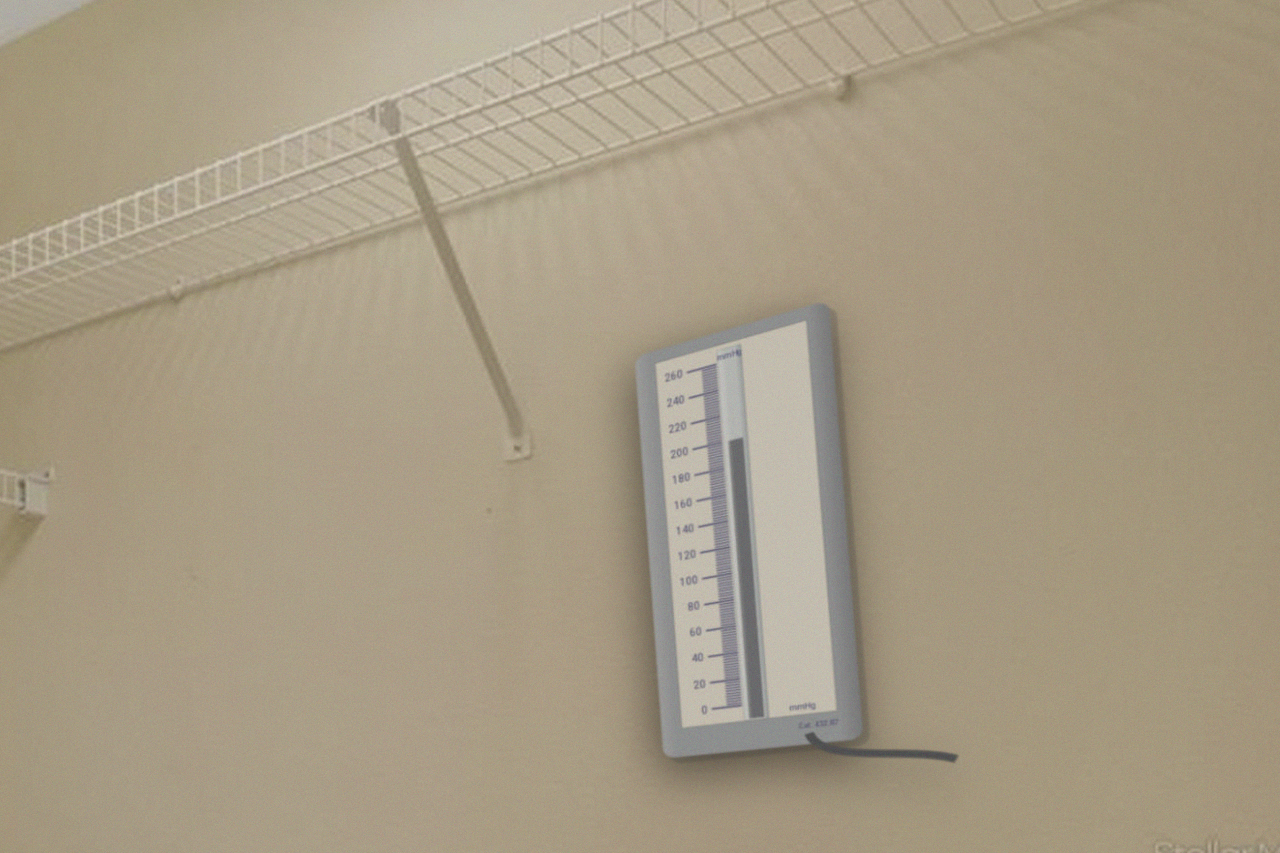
{"value": 200, "unit": "mmHg"}
